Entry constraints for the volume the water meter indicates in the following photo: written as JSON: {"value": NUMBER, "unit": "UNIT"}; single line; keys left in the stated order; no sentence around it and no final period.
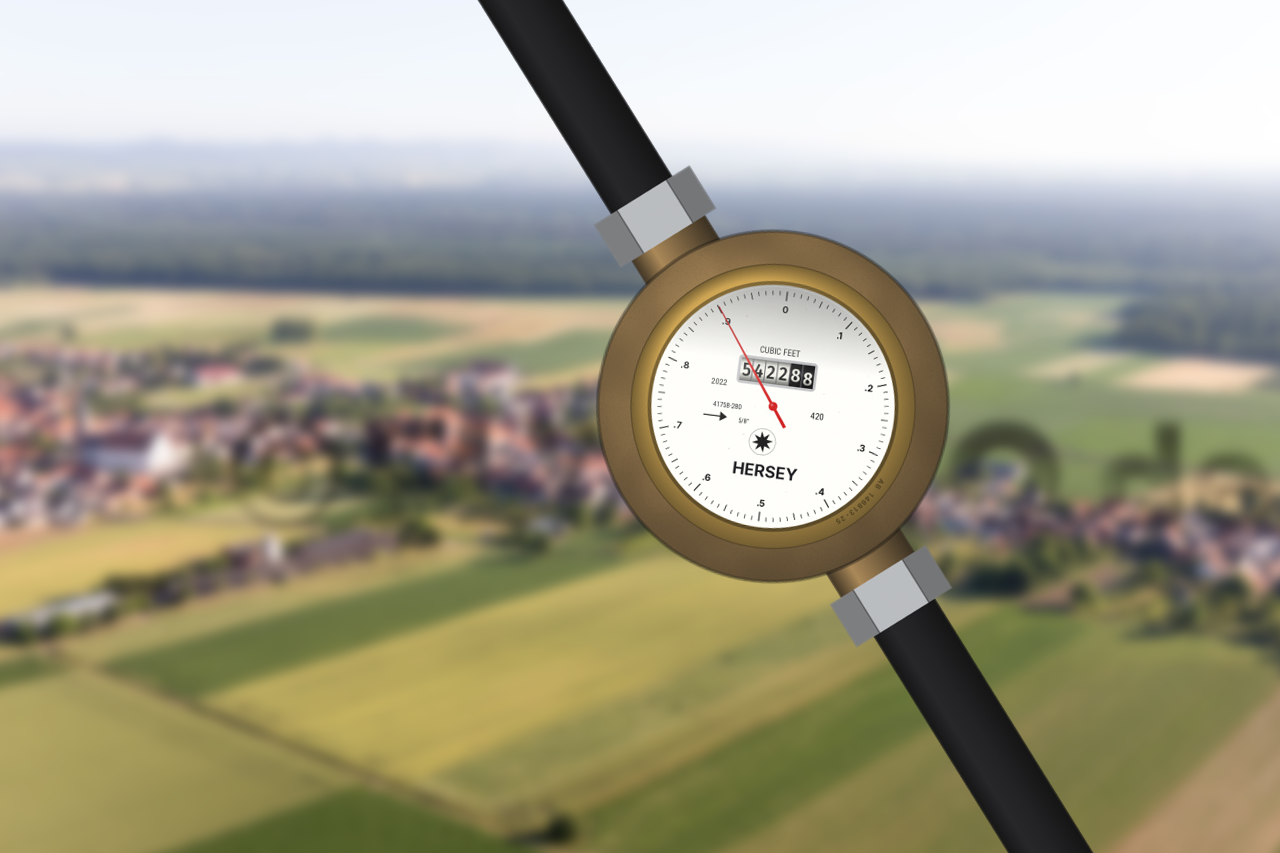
{"value": 542287.90, "unit": "ft³"}
